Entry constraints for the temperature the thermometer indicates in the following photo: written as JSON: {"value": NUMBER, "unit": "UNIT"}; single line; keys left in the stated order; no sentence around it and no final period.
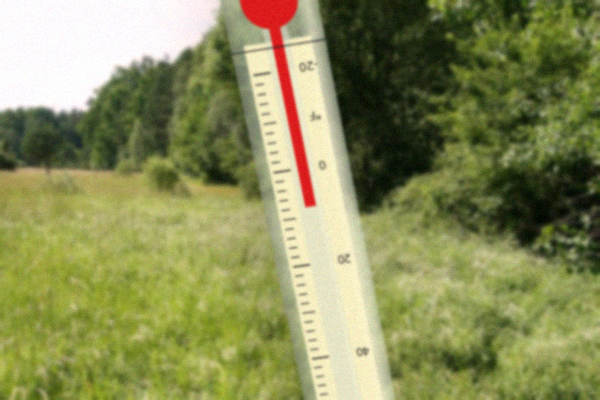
{"value": 8, "unit": "°F"}
